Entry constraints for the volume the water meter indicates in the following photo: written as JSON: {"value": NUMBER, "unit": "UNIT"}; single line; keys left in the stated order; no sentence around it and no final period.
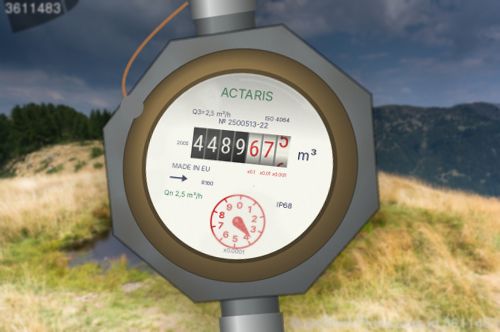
{"value": 4489.6753, "unit": "m³"}
